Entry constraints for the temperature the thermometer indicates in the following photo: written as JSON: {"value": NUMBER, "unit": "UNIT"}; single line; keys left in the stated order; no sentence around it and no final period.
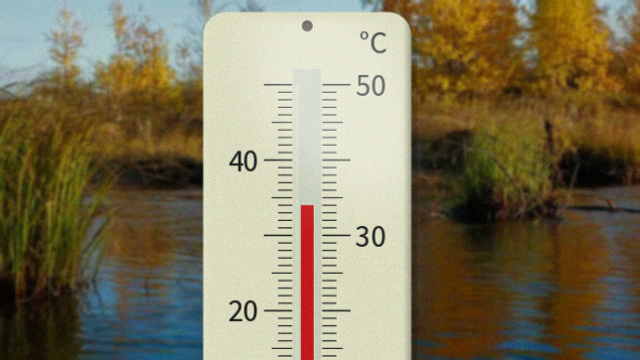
{"value": 34, "unit": "°C"}
